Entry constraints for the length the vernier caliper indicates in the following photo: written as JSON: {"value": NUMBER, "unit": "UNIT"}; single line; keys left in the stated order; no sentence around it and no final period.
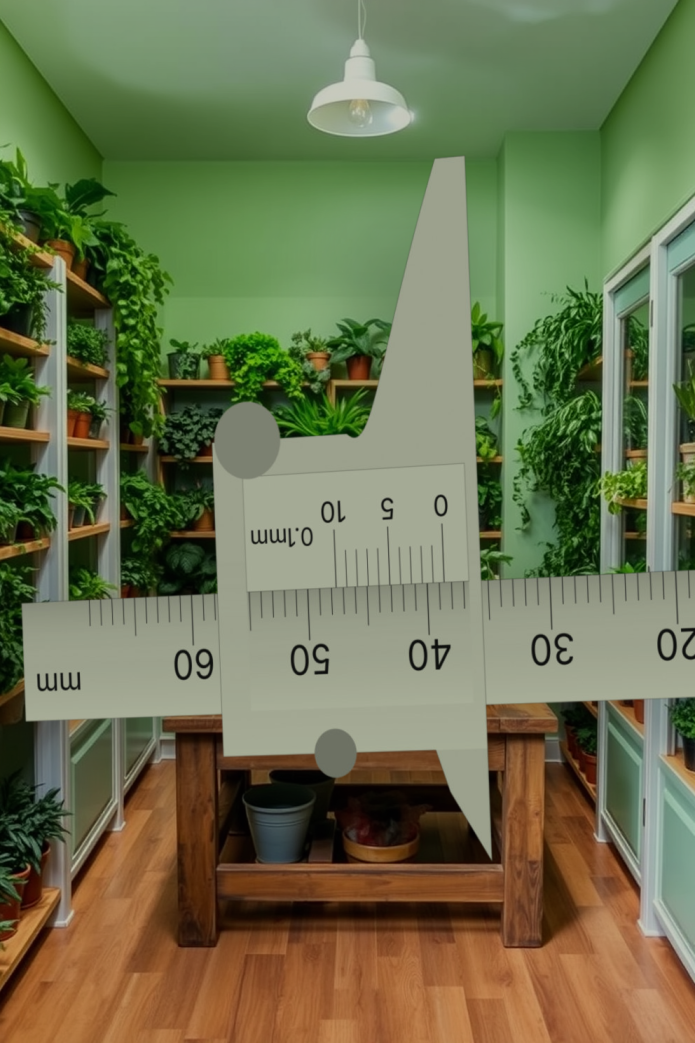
{"value": 38.6, "unit": "mm"}
